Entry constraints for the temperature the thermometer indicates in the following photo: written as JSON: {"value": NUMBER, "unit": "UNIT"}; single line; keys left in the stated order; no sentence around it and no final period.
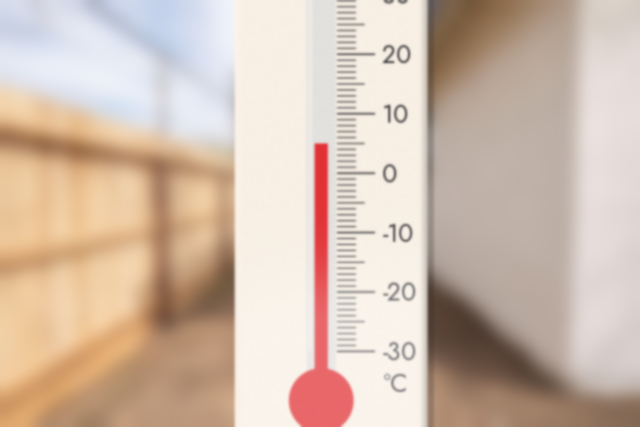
{"value": 5, "unit": "°C"}
